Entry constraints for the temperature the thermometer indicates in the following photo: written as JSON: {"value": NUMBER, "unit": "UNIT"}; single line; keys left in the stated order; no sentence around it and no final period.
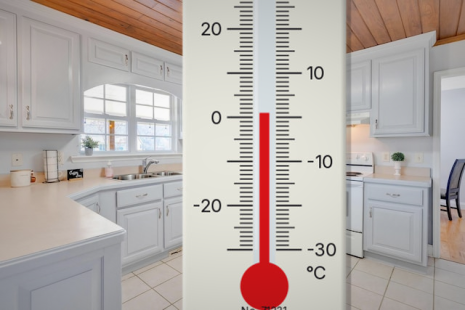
{"value": 1, "unit": "°C"}
